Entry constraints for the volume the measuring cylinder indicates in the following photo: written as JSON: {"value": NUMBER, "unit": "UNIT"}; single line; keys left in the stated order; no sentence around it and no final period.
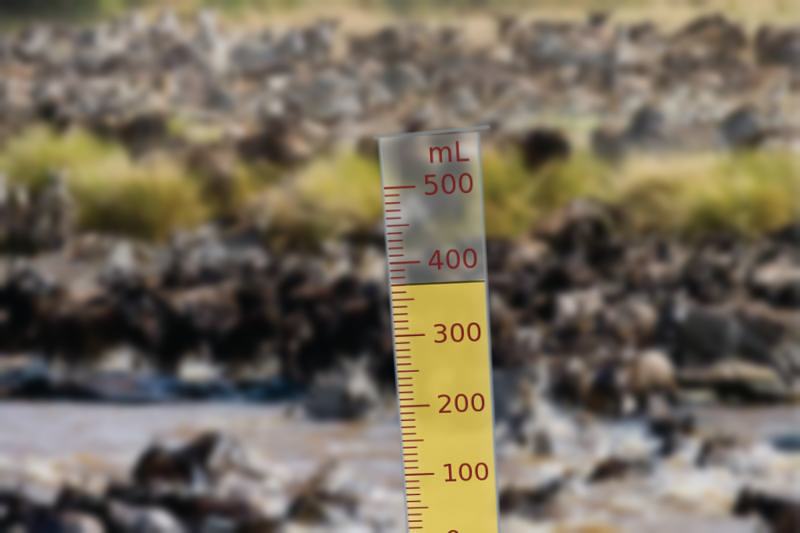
{"value": 370, "unit": "mL"}
